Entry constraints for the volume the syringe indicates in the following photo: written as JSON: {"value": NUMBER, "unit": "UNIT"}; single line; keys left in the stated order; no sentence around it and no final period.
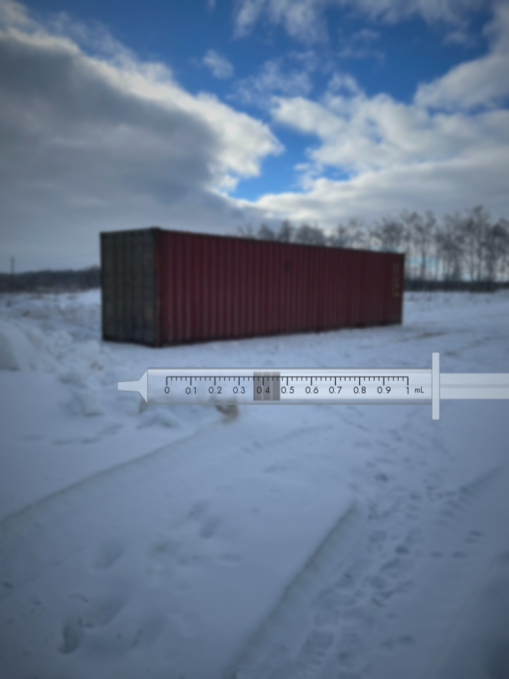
{"value": 0.36, "unit": "mL"}
